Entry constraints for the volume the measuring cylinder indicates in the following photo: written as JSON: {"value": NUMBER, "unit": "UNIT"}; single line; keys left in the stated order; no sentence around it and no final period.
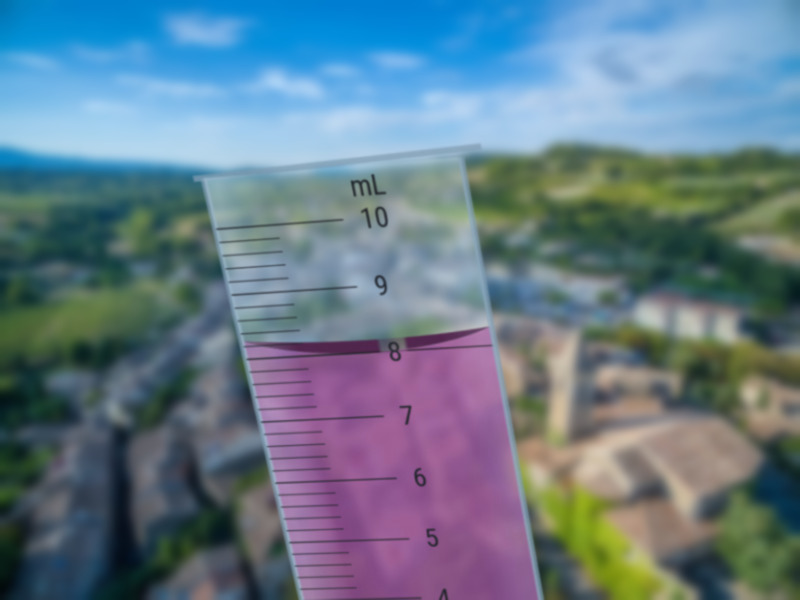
{"value": 8, "unit": "mL"}
